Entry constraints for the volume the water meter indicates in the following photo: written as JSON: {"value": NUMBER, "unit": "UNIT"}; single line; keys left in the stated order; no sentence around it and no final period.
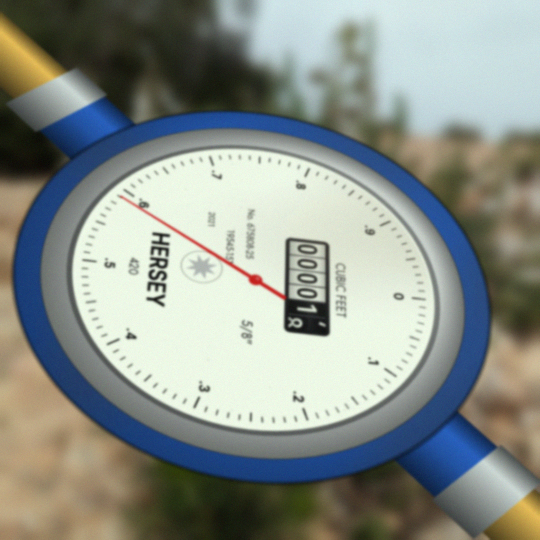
{"value": 17.59, "unit": "ft³"}
